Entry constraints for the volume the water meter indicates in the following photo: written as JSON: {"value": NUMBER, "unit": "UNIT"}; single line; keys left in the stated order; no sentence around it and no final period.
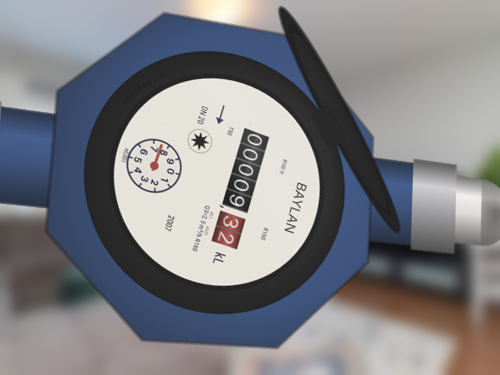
{"value": 9.327, "unit": "kL"}
